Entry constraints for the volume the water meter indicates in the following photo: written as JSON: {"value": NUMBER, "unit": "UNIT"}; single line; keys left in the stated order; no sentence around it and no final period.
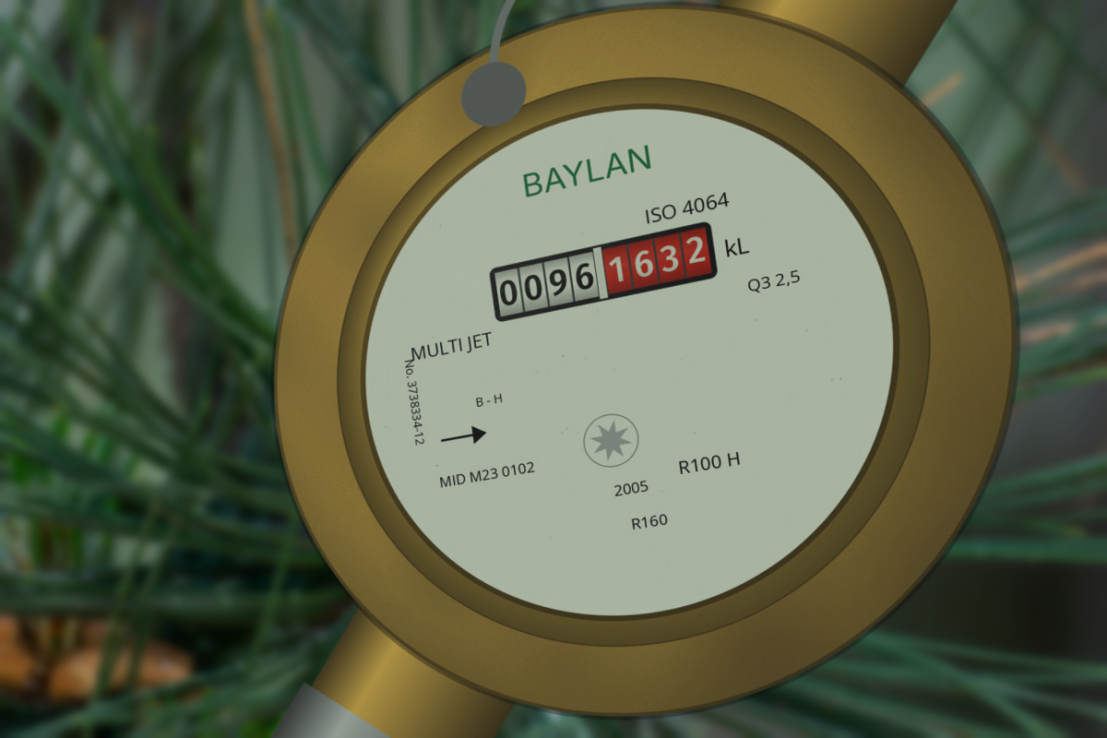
{"value": 96.1632, "unit": "kL"}
